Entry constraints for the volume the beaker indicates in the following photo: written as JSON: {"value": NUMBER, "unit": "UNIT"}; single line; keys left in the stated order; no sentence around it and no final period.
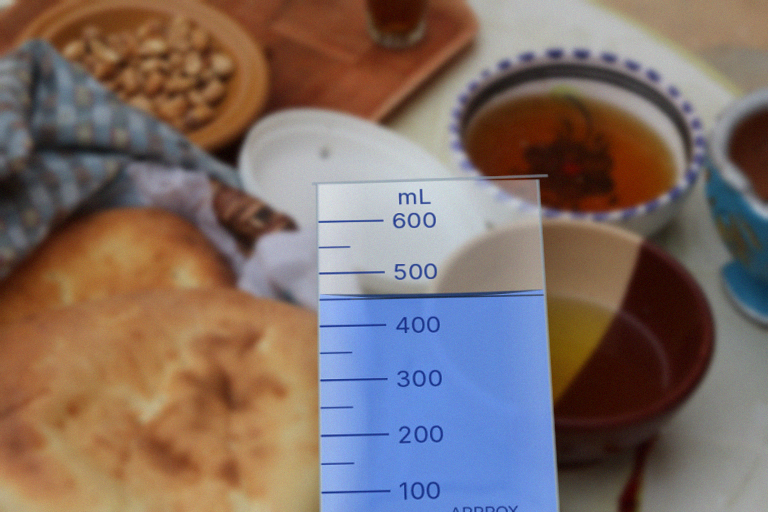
{"value": 450, "unit": "mL"}
